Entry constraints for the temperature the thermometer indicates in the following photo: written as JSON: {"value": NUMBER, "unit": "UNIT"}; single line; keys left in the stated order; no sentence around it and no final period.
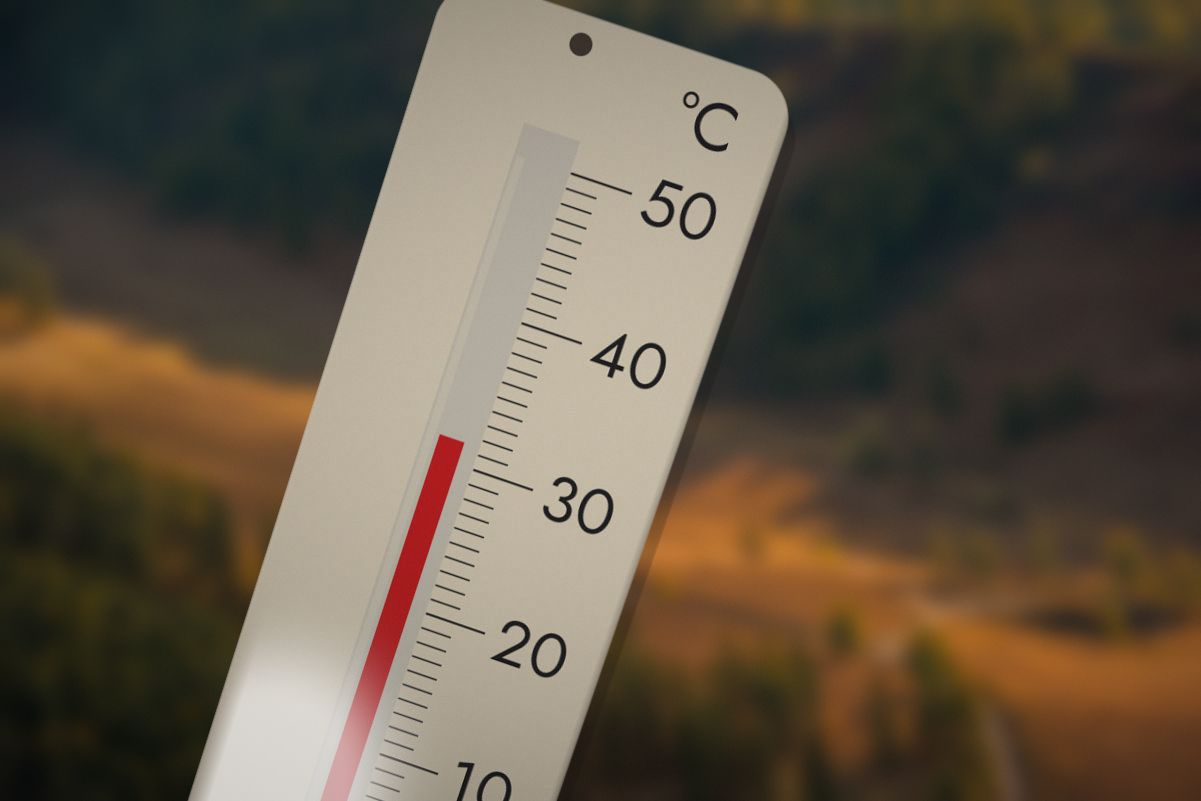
{"value": 31.5, "unit": "°C"}
